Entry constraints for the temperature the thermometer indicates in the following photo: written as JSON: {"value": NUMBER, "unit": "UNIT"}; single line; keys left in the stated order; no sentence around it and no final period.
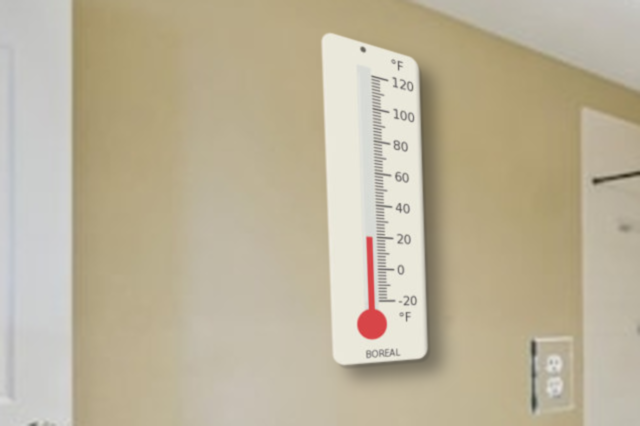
{"value": 20, "unit": "°F"}
